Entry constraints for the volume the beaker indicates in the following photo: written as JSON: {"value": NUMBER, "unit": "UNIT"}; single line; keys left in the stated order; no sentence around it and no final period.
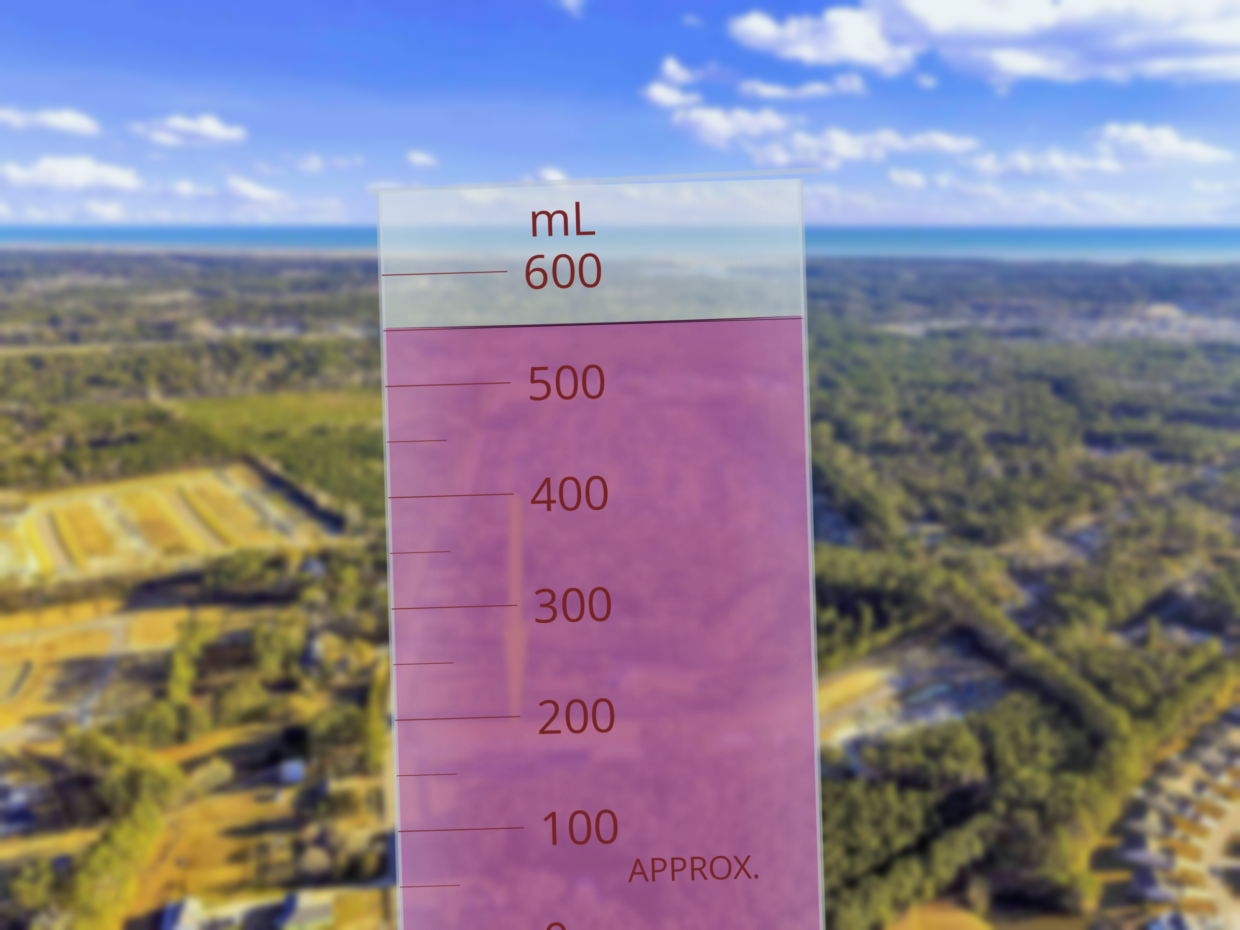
{"value": 550, "unit": "mL"}
